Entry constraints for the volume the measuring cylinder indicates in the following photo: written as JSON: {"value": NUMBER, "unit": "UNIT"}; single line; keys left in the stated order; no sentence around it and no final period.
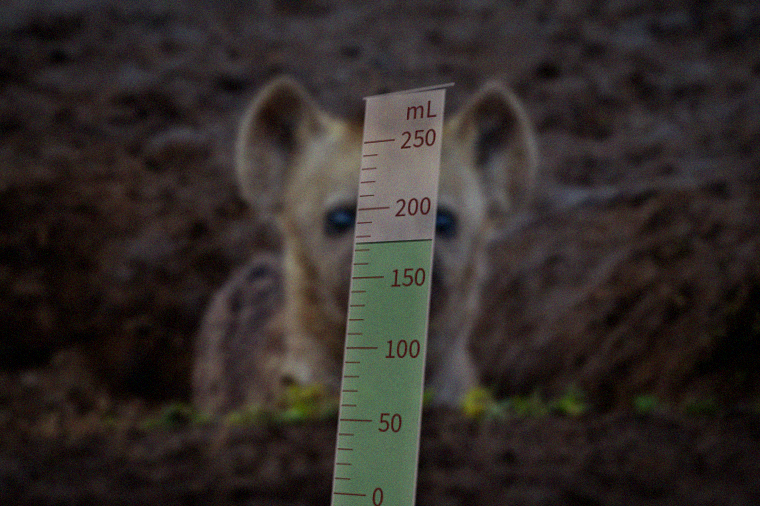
{"value": 175, "unit": "mL"}
